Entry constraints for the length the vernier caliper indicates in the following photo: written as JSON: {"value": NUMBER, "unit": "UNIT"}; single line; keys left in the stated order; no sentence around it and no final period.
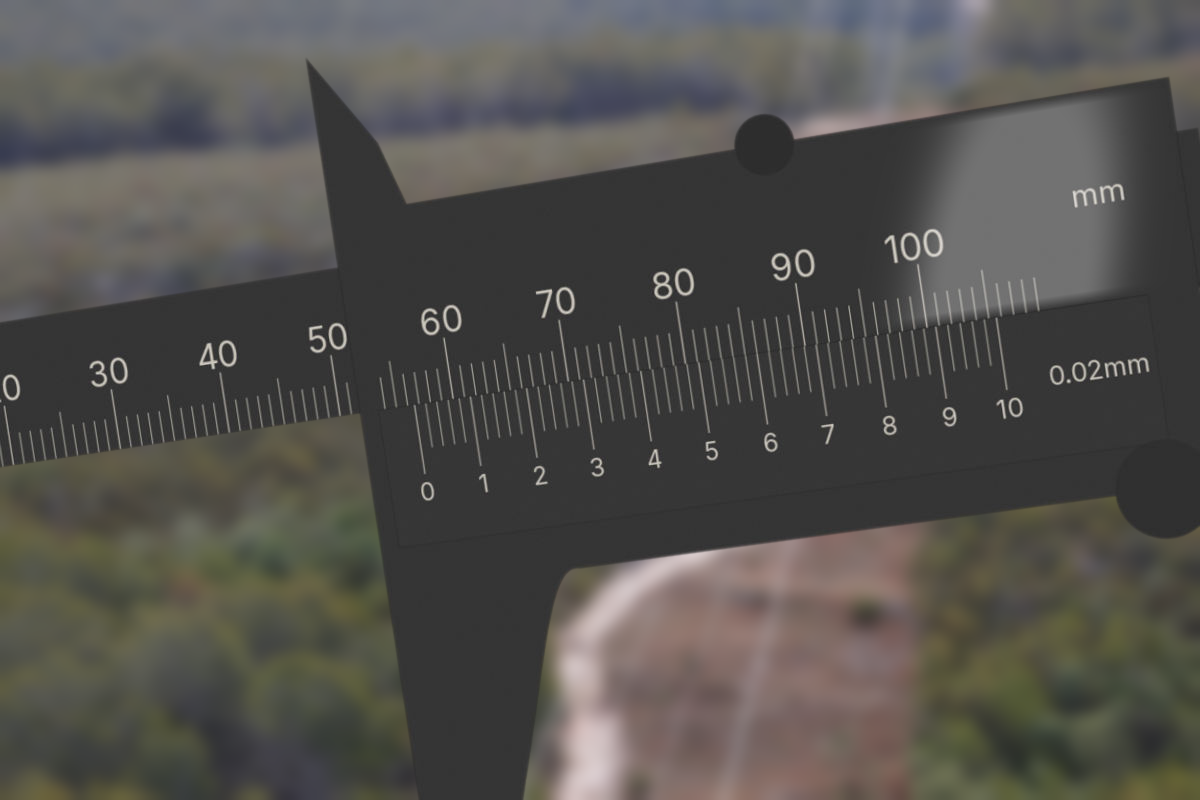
{"value": 56.6, "unit": "mm"}
